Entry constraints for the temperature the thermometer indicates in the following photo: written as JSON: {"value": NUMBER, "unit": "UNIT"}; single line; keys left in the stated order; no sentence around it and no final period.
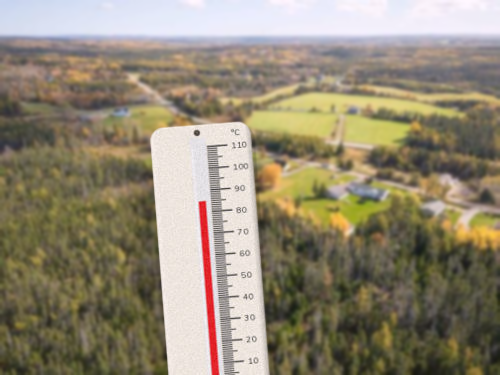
{"value": 85, "unit": "°C"}
